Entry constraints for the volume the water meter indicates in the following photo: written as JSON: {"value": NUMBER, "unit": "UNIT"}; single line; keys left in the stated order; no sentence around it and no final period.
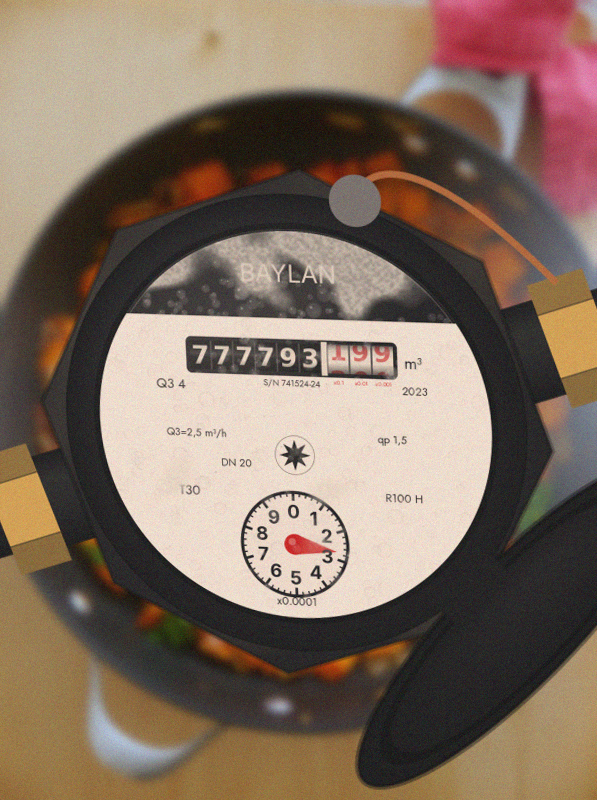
{"value": 777793.1992, "unit": "m³"}
